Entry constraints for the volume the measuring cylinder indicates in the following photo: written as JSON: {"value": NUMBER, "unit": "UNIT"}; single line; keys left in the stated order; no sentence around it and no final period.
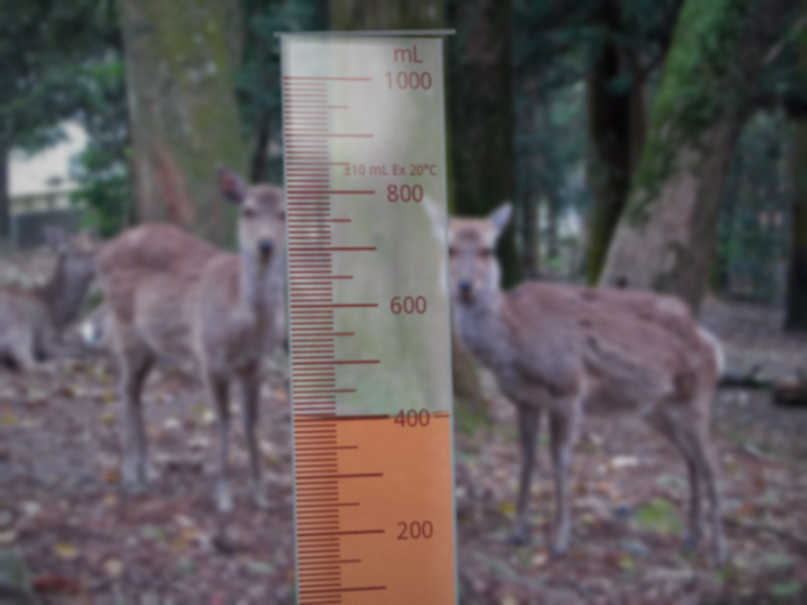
{"value": 400, "unit": "mL"}
